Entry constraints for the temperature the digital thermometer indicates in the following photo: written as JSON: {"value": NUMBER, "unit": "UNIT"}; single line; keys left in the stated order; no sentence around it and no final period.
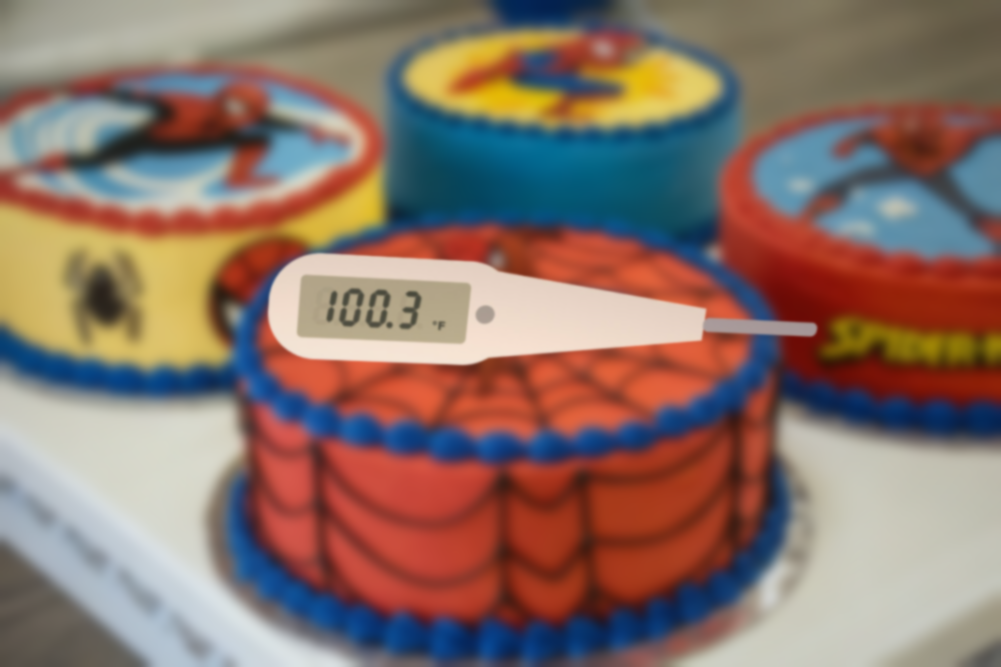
{"value": 100.3, "unit": "°F"}
